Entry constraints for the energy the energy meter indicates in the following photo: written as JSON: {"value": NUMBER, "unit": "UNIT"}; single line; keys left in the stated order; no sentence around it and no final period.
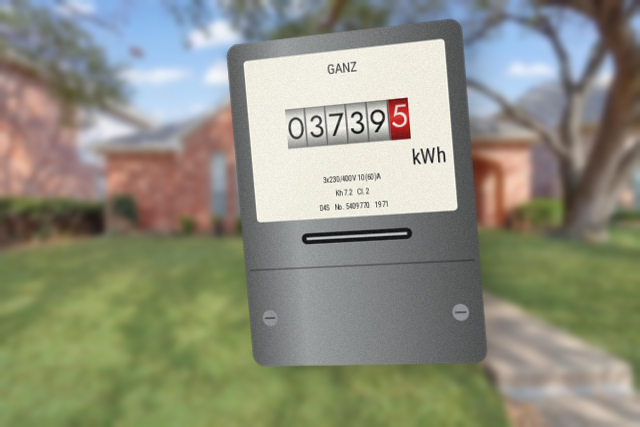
{"value": 3739.5, "unit": "kWh"}
